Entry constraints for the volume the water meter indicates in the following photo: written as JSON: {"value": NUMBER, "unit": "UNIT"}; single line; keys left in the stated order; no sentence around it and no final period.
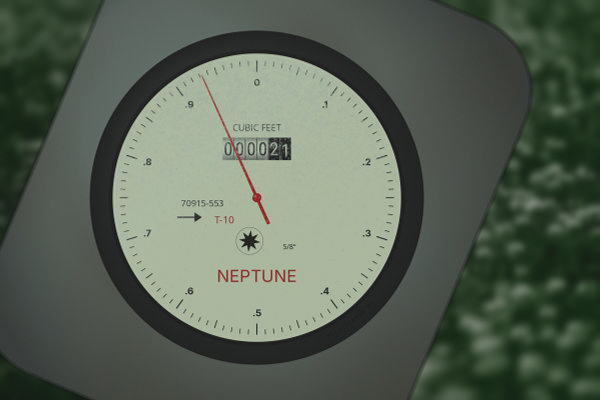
{"value": 20.93, "unit": "ft³"}
